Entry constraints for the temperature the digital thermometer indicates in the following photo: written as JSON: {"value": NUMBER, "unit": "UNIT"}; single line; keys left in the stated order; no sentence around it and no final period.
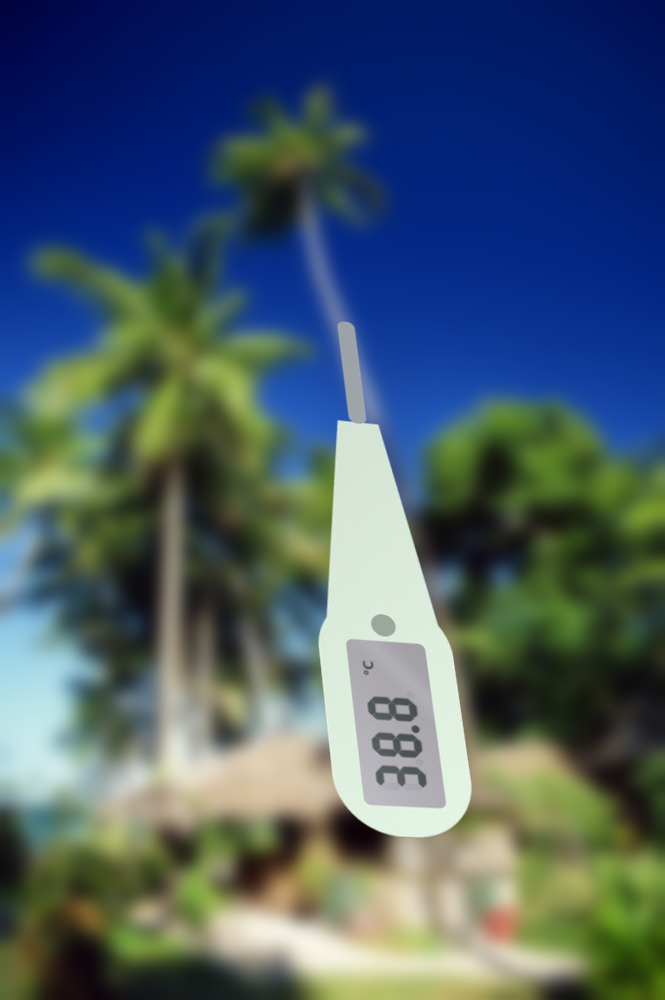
{"value": 38.8, "unit": "°C"}
